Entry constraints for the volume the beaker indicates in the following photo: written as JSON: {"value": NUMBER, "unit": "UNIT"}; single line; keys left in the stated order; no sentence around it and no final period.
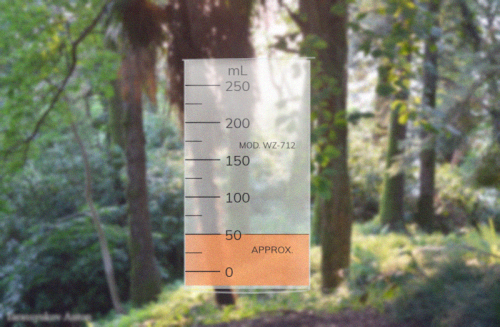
{"value": 50, "unit": "mL"}
